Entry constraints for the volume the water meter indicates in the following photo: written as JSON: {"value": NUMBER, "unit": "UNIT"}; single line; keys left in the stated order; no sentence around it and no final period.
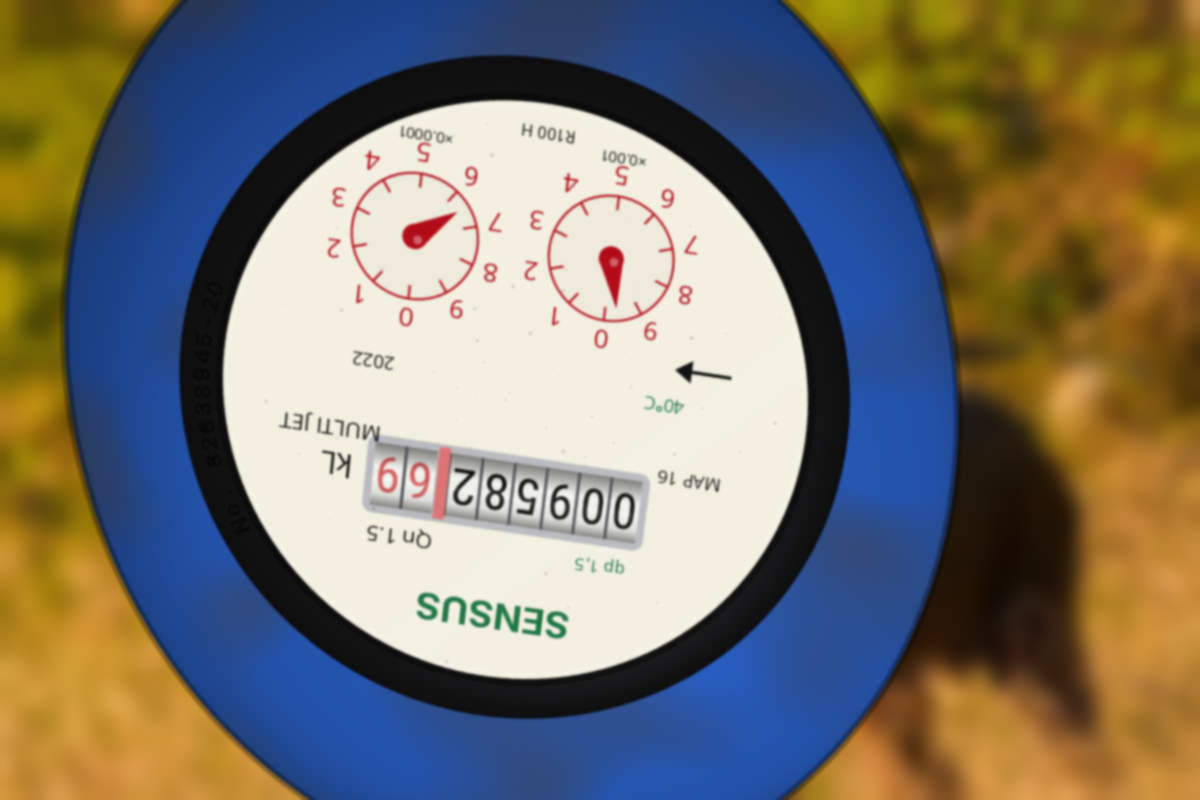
{"value": 9582.6896, "unit": "kL"}
